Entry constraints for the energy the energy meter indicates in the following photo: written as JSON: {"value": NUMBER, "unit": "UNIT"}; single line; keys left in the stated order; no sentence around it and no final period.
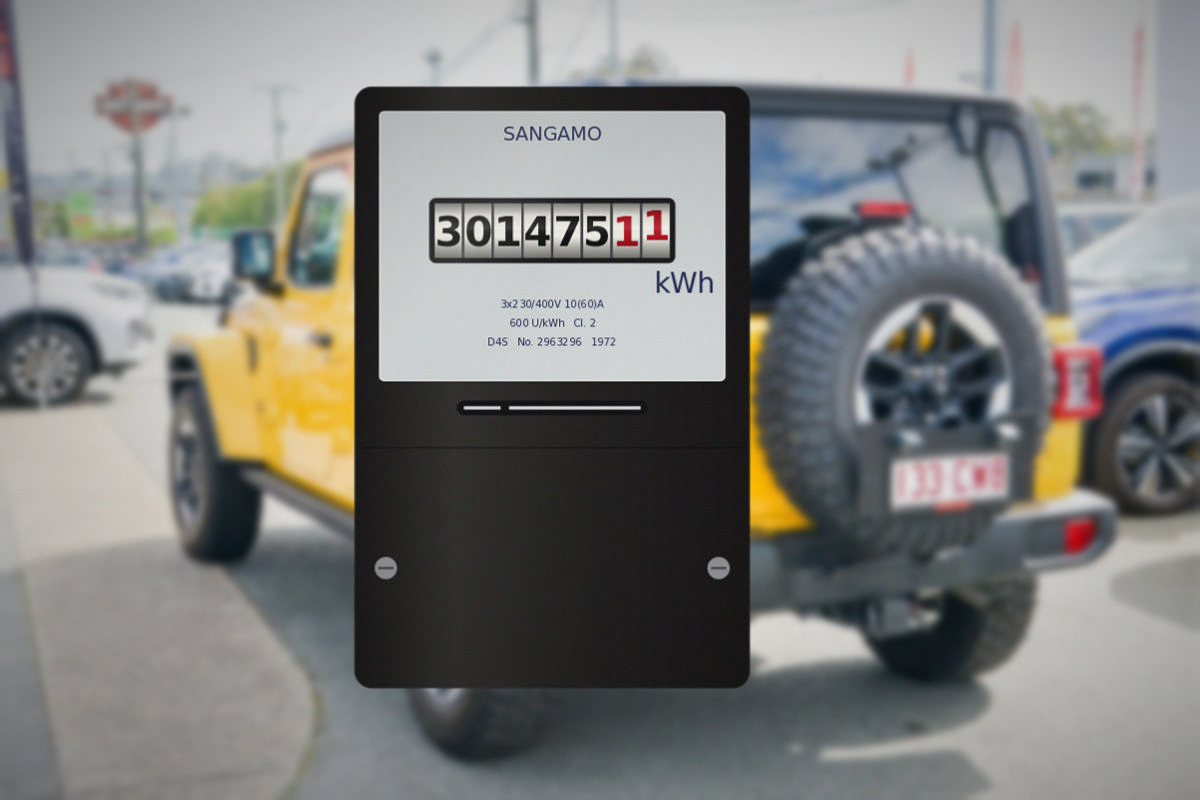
{"value": 301475.11, "unit": "kWh"}
